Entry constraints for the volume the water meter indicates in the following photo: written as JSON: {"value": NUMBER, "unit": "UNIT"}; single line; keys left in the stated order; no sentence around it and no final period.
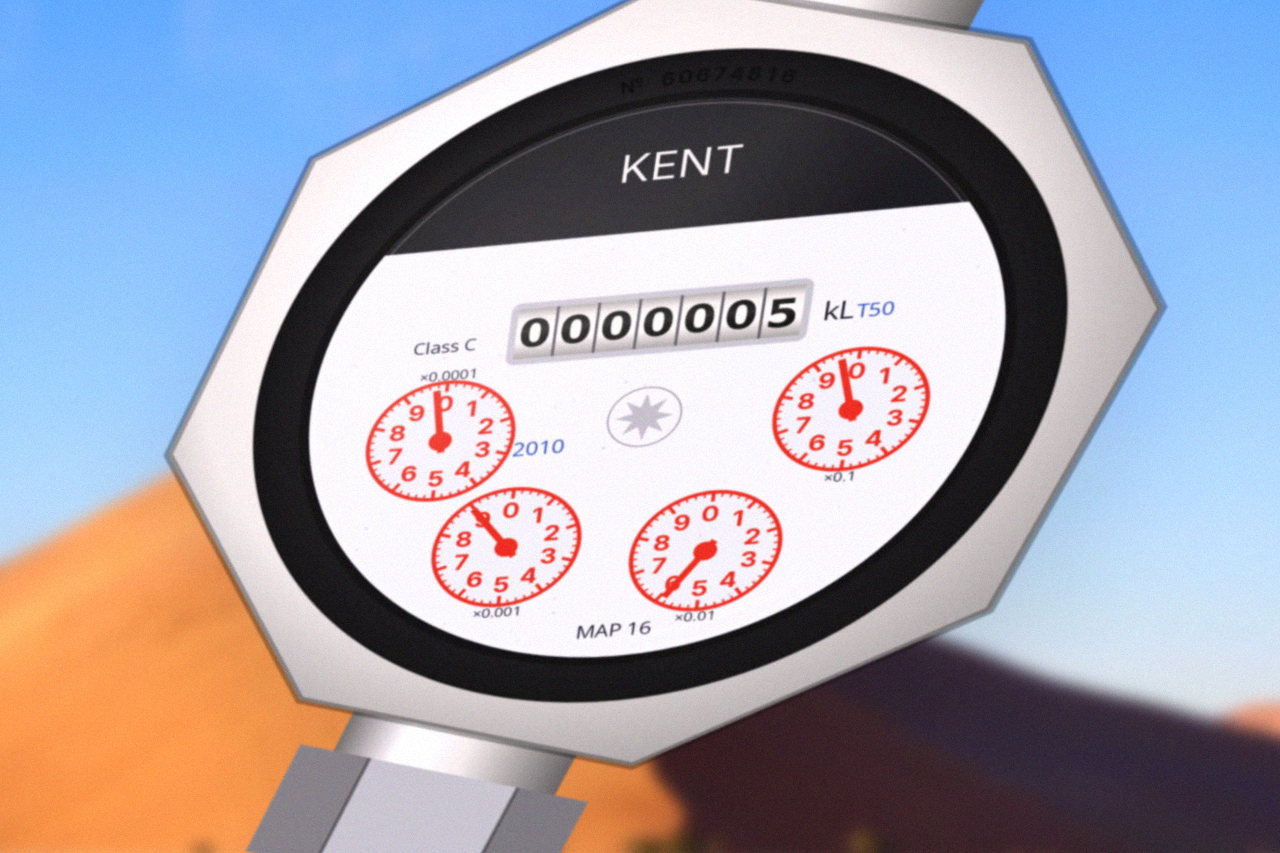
{"value": 4.9589, "unit": "kL"}
